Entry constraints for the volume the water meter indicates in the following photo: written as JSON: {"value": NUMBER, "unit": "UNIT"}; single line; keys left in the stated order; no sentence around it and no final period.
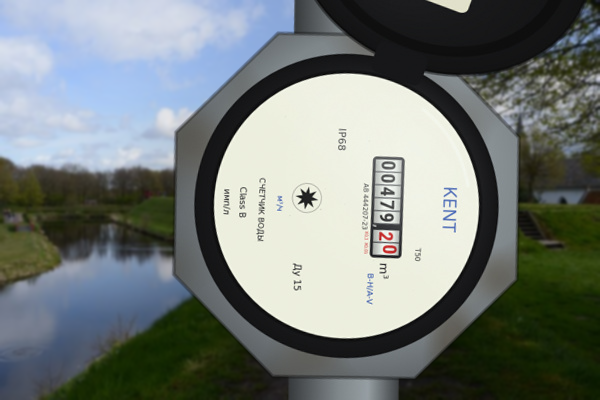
{"value": 479.20, "unit": "m³"}
